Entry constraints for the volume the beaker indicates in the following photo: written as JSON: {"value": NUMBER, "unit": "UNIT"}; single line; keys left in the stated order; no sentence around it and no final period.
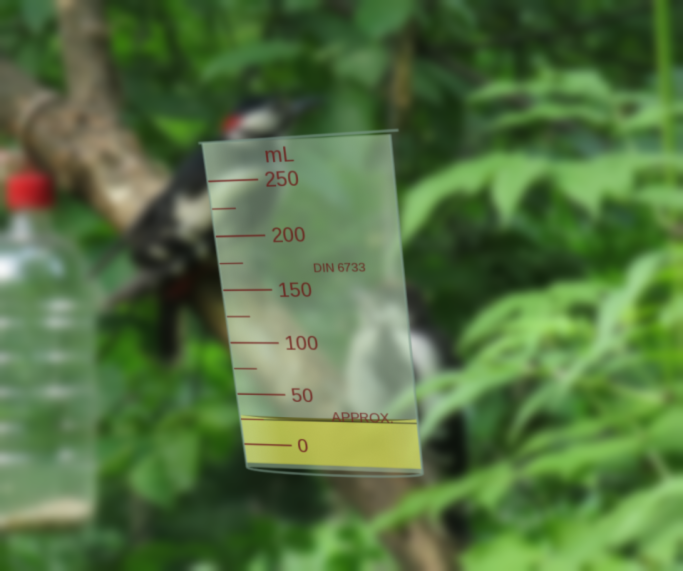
{"value": 25, "unit": "mL"}
